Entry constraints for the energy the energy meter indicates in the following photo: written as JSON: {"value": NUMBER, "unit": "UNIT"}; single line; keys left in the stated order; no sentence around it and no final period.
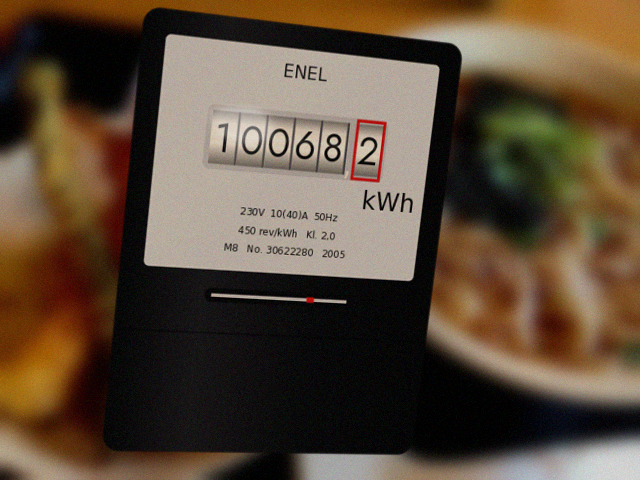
{"value": 10068.2, "unit": "kWh"}
